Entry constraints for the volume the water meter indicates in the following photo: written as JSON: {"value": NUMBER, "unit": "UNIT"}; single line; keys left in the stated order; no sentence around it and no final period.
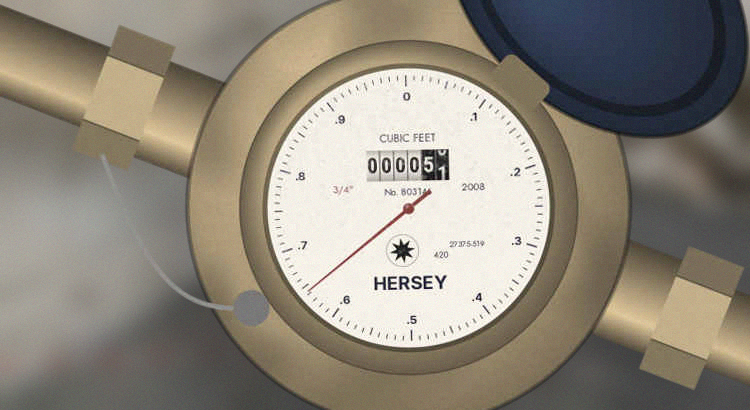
{"value": 50.64, "unit": "ft³"}
